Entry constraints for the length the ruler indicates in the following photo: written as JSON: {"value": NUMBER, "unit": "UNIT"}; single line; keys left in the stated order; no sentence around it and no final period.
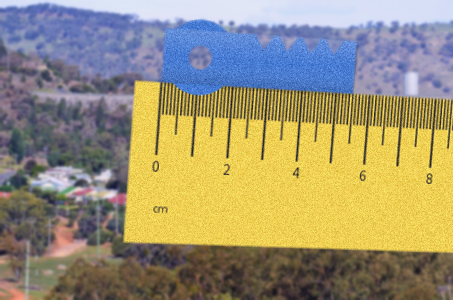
{"value": 5.5, "unit": "cm"}
